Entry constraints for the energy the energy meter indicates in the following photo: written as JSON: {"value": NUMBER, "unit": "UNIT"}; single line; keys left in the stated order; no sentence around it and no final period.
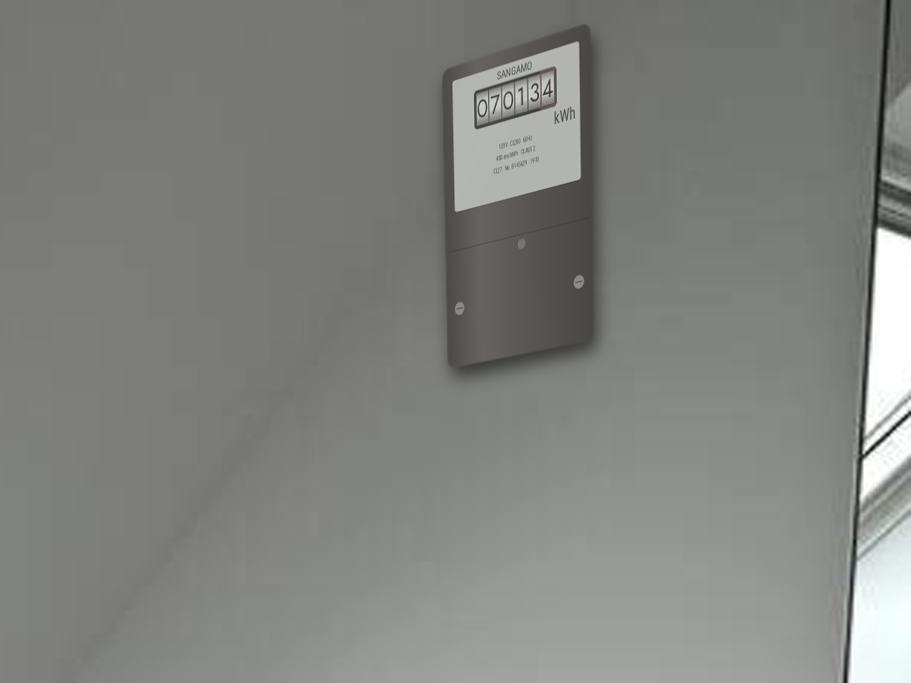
{"value": 7013.4, "unit": "kWh"}
